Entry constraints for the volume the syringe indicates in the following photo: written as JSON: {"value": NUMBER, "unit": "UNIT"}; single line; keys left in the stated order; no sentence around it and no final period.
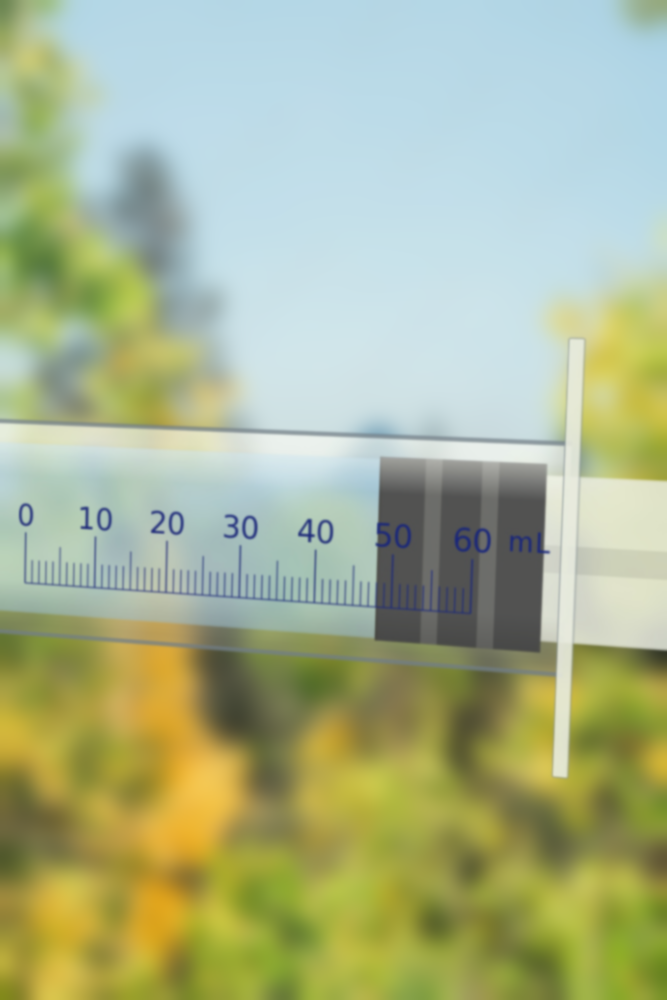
{"value": 48, "unit": "mL"}
